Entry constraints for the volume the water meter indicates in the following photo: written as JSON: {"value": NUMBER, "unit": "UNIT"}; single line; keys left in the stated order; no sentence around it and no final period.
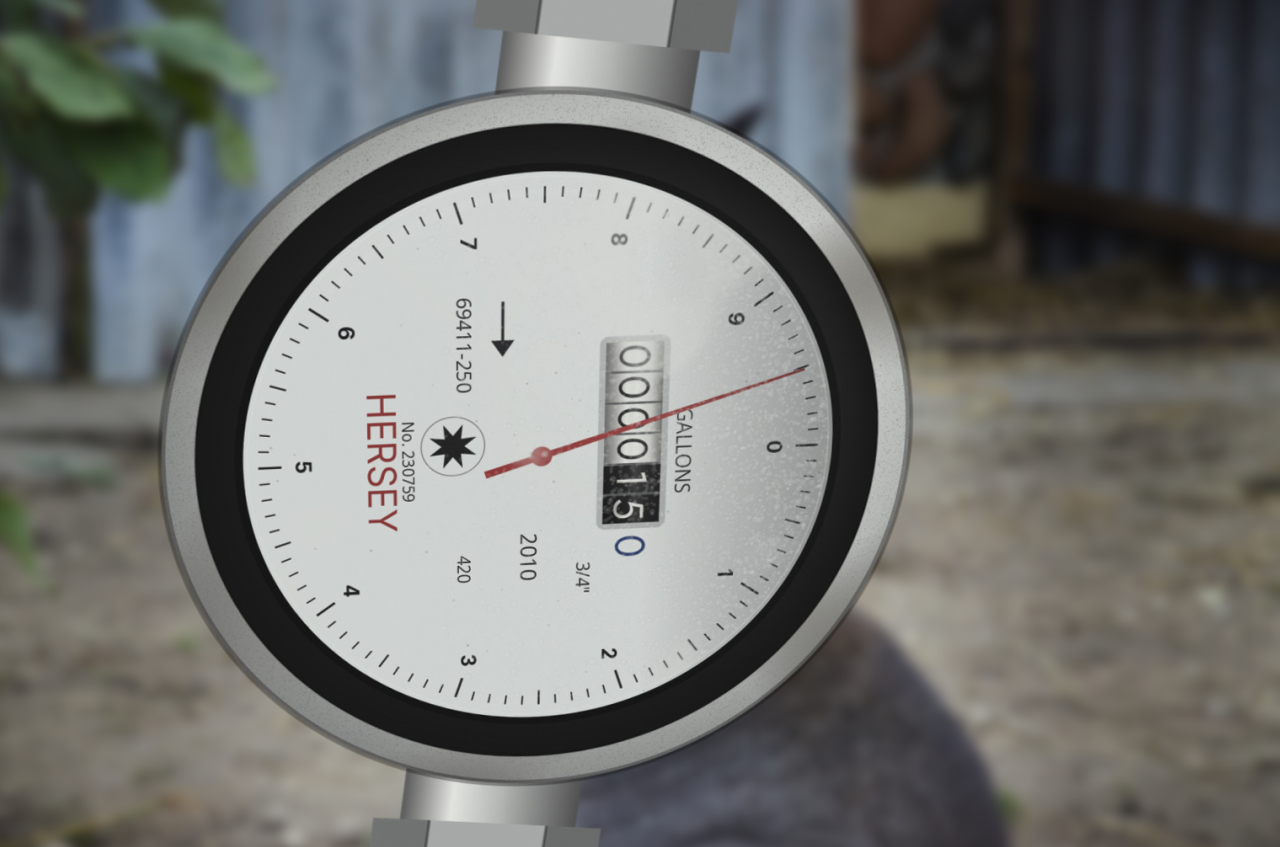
{"value": 149.5, "unit": "gal"}
